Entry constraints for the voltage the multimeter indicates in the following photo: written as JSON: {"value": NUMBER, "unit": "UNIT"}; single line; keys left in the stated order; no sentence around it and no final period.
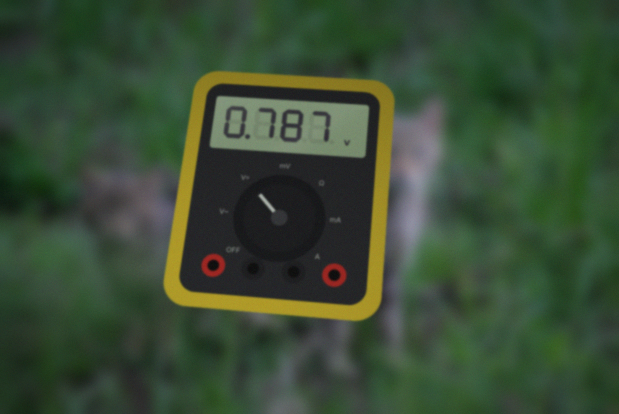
{"value": 0.787, "unit": "V"}
